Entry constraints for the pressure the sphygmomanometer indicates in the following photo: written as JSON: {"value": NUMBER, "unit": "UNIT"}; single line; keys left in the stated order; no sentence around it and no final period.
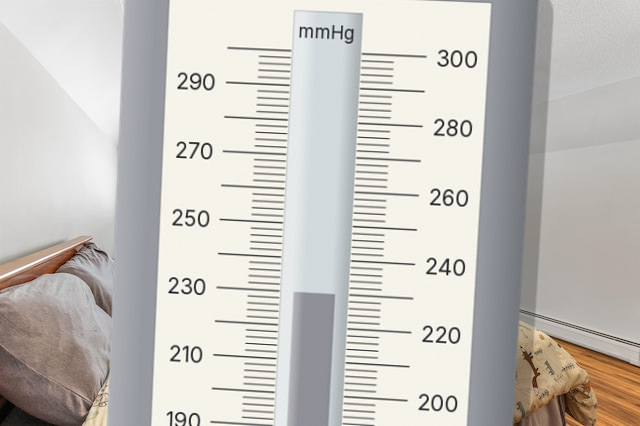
{"value": 230, "unit": "mmHg"}
